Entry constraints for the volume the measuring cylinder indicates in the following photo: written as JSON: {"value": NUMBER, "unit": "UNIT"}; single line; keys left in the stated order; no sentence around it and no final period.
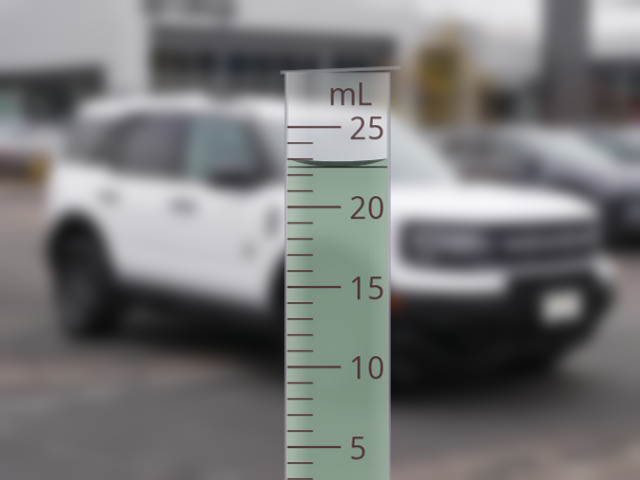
{"value": 22.5, "unit": "mL"}
